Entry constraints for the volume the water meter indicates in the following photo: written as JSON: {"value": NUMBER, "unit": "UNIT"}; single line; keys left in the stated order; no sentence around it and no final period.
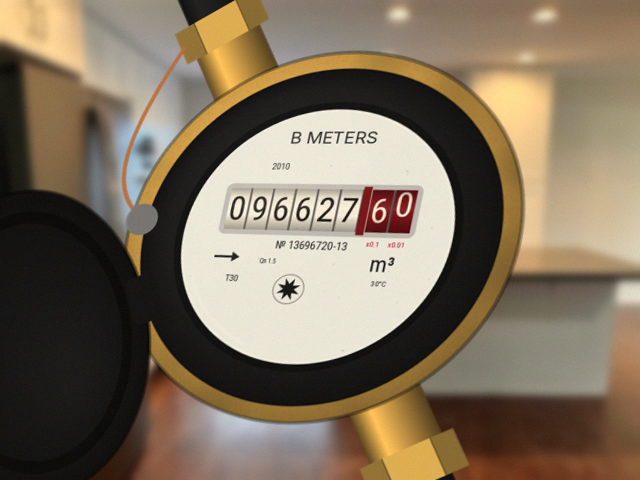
{"value": 96627.60, "unit": "m³"}
